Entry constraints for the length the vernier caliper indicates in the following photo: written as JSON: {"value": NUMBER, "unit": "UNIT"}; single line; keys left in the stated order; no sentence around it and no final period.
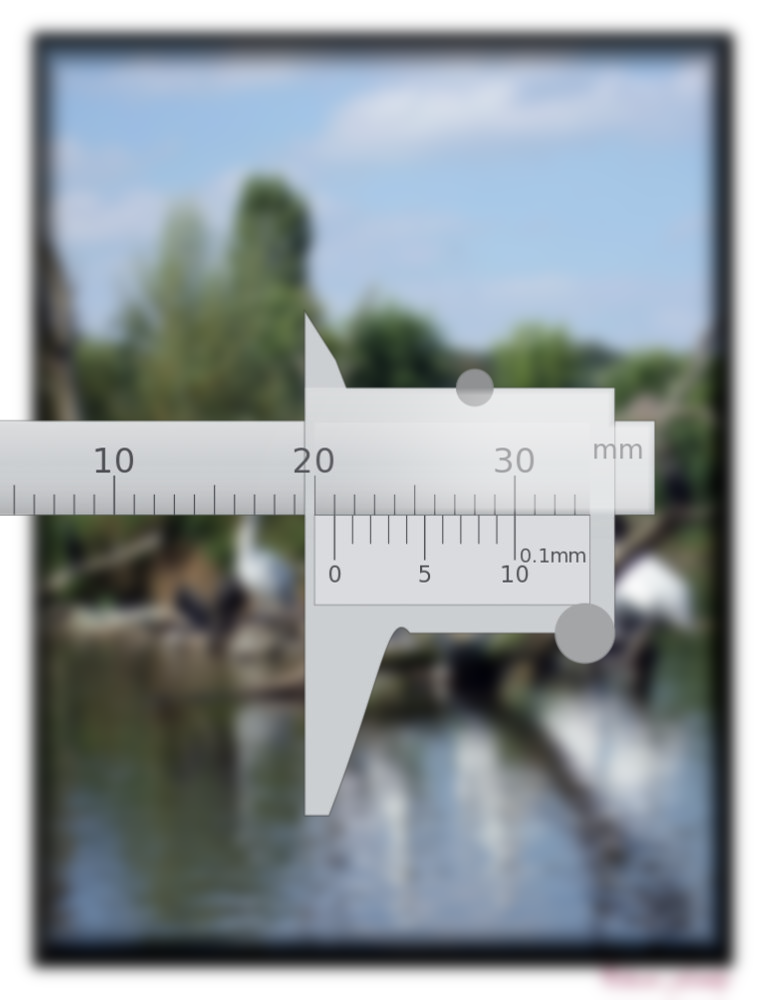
{"value": 21.0, "unit": "mm"}
